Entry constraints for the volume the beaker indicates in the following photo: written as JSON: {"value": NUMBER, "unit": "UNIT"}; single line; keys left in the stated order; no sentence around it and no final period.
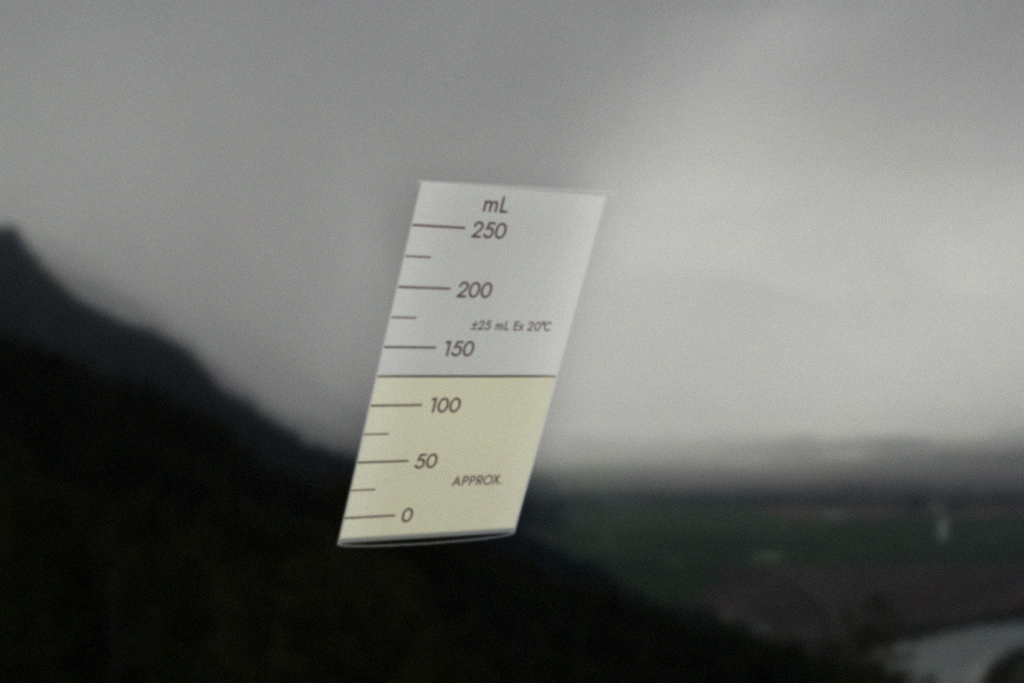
{"value": 125, "unit": "mL"}
